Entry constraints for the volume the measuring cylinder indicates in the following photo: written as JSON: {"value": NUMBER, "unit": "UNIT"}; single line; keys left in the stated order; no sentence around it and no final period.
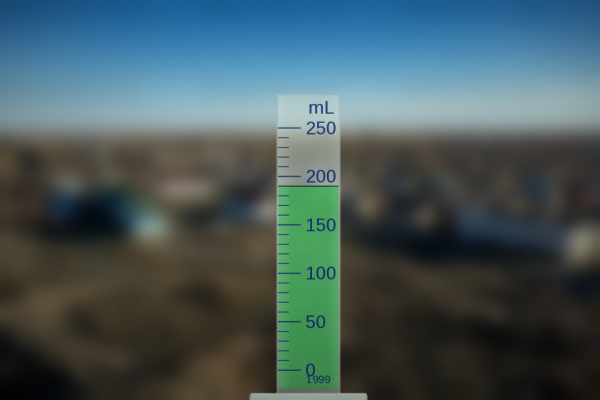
{"value": 190, "unit": "mL"}
